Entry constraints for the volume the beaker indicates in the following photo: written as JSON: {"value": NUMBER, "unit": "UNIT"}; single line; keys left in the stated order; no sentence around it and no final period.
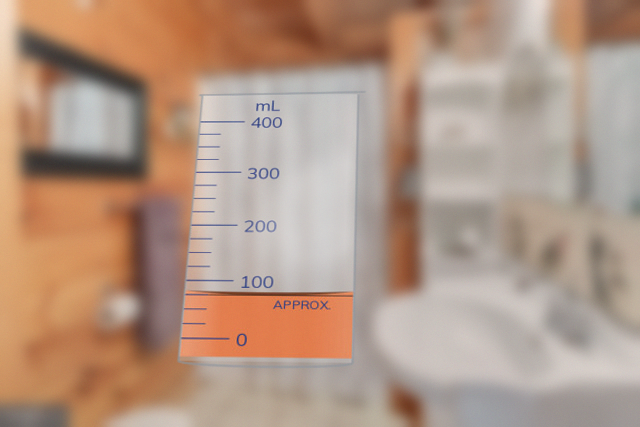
{"value": 75, "unit": "mL"}
